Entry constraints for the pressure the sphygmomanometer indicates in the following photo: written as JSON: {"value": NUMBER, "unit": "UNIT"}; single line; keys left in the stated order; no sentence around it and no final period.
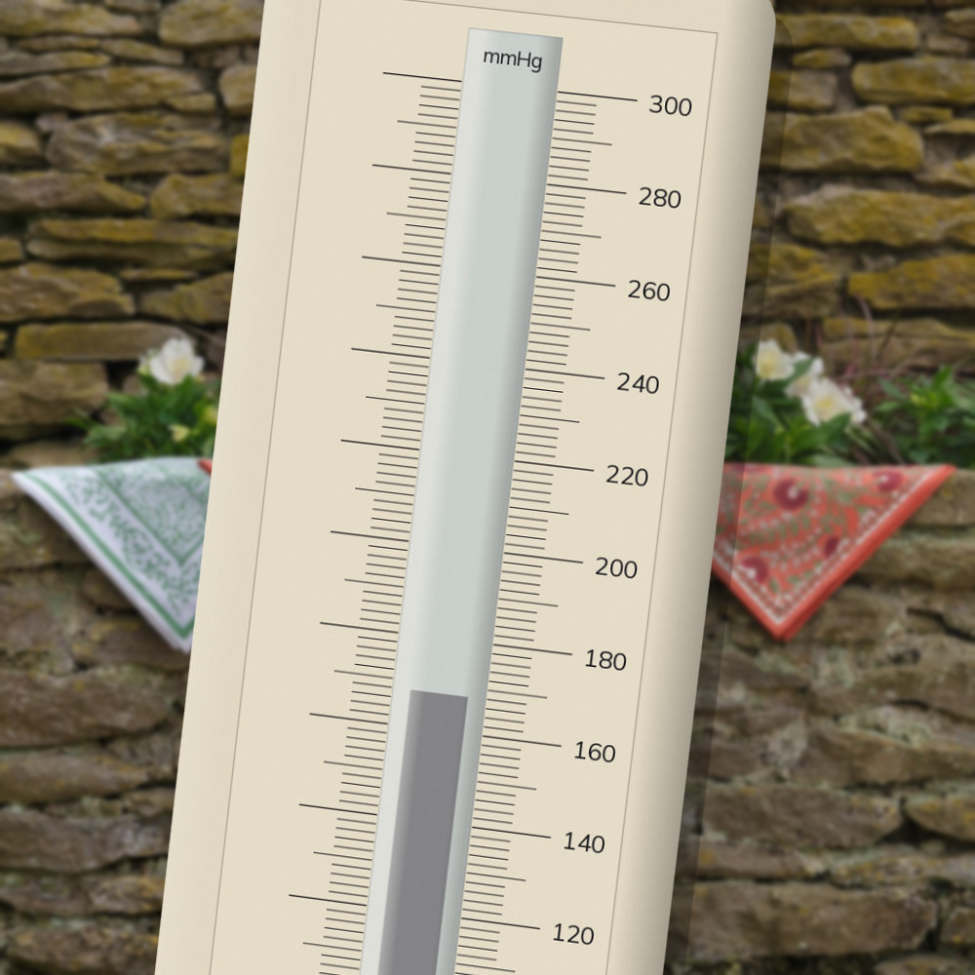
{"value": 168, "unit": "mmHg"}
